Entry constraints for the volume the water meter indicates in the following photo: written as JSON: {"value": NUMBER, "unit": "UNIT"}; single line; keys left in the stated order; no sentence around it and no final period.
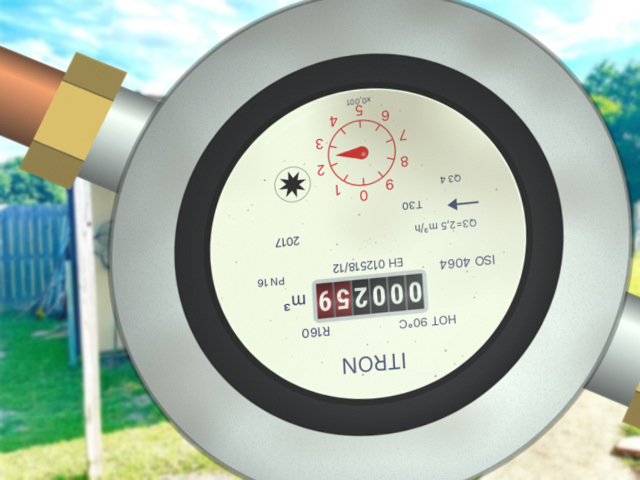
{"value": 2.592, "unit": "m³"}
